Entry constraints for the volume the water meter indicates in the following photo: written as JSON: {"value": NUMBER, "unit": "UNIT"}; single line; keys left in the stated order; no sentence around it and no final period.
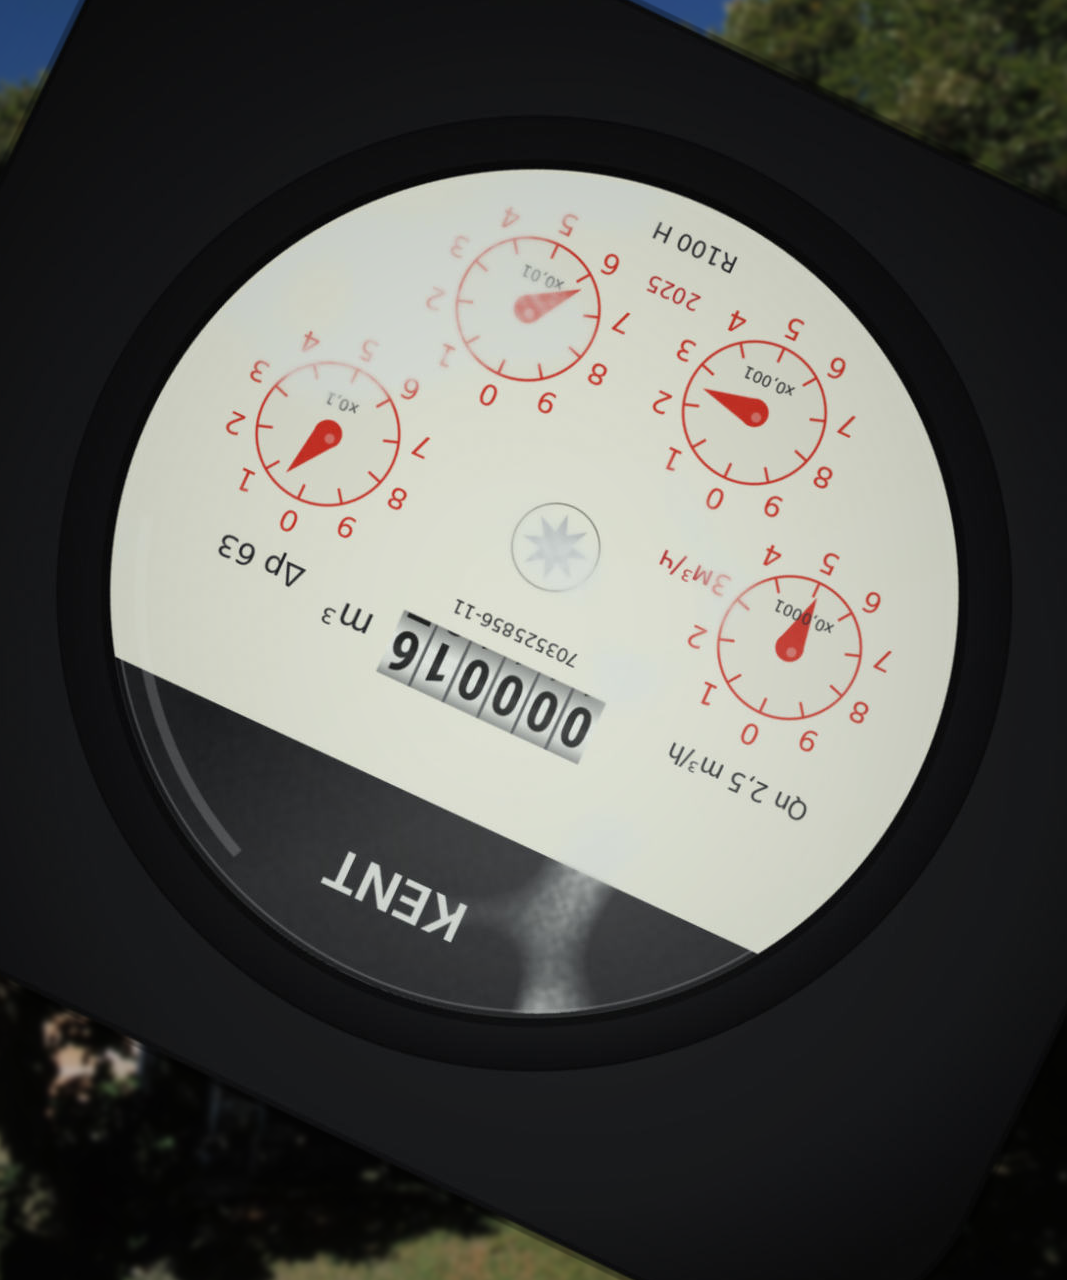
{"value": 16.0625, "unit": "m³"}
